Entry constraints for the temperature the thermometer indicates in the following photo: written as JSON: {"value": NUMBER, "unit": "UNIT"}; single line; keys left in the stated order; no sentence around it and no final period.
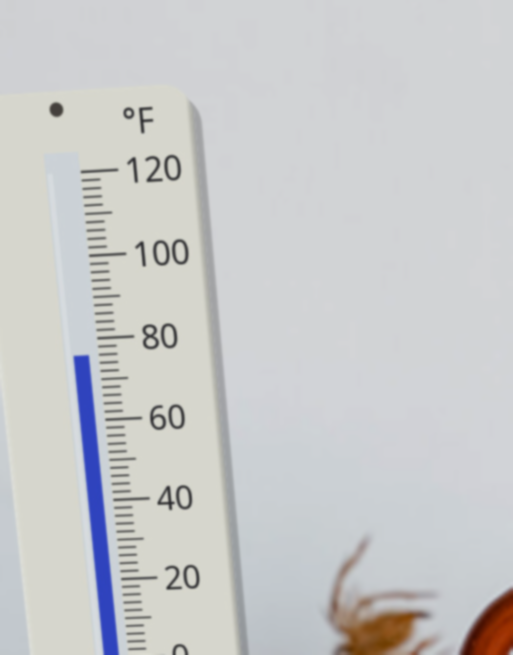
{"value": 76, "unit": "°F"}
